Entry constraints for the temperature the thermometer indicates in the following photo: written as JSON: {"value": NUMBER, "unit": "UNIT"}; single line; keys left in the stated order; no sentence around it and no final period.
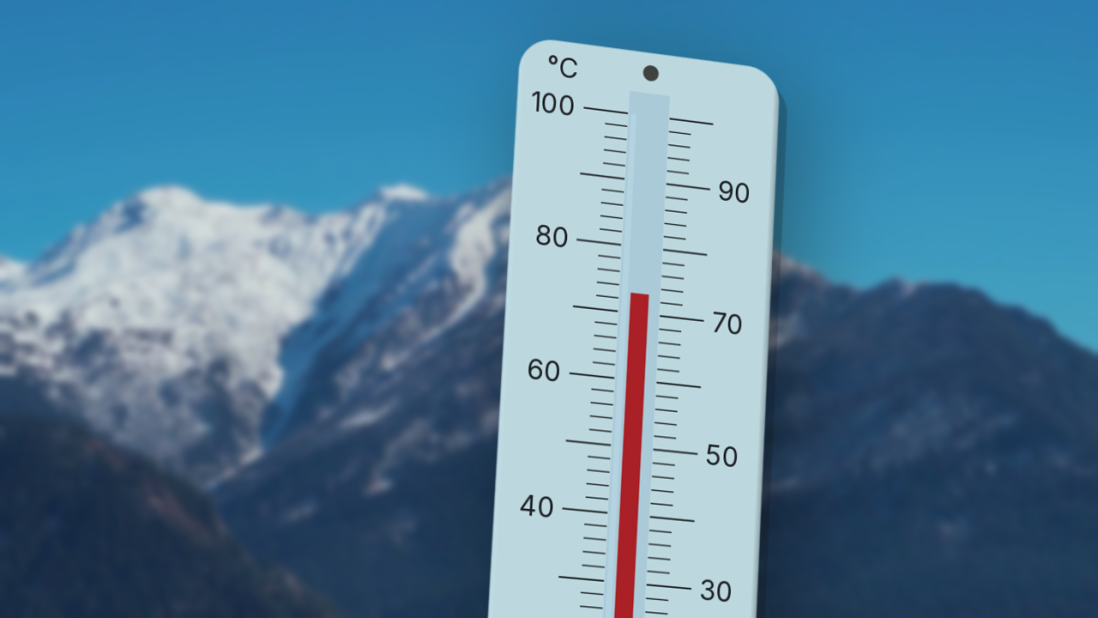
{"value": 73, "unit": "°C"}
